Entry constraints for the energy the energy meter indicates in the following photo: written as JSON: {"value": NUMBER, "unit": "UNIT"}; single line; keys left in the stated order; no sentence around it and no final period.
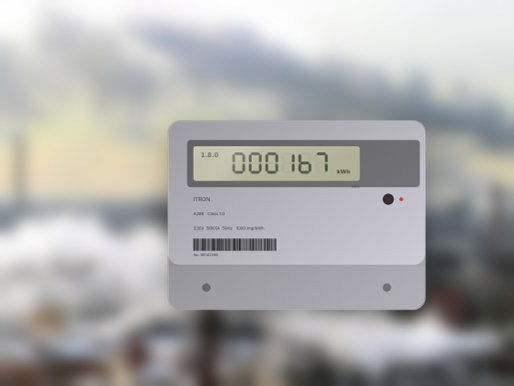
{"value": 167, "unit": "kWh"}
